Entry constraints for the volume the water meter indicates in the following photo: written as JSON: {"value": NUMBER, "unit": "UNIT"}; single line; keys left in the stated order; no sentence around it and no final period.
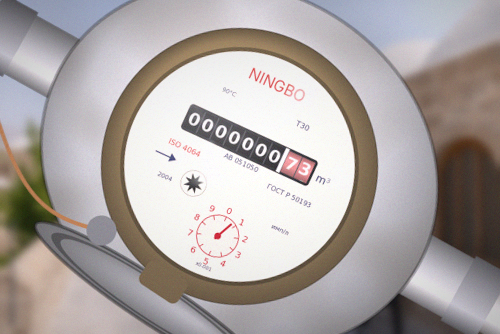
{"value": 0.730, "unit": "m³"}
